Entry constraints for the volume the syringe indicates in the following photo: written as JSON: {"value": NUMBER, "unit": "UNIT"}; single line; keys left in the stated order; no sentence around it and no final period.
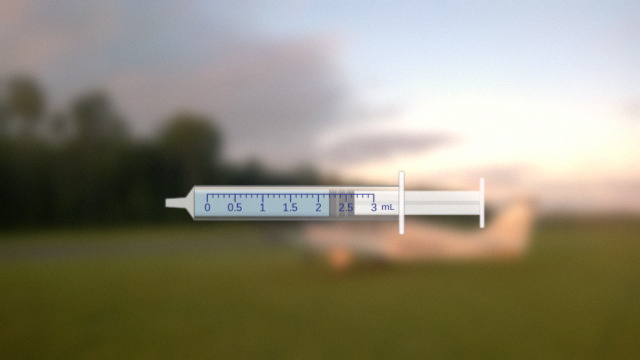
{"value": 2.2, "unit": "mL"}
